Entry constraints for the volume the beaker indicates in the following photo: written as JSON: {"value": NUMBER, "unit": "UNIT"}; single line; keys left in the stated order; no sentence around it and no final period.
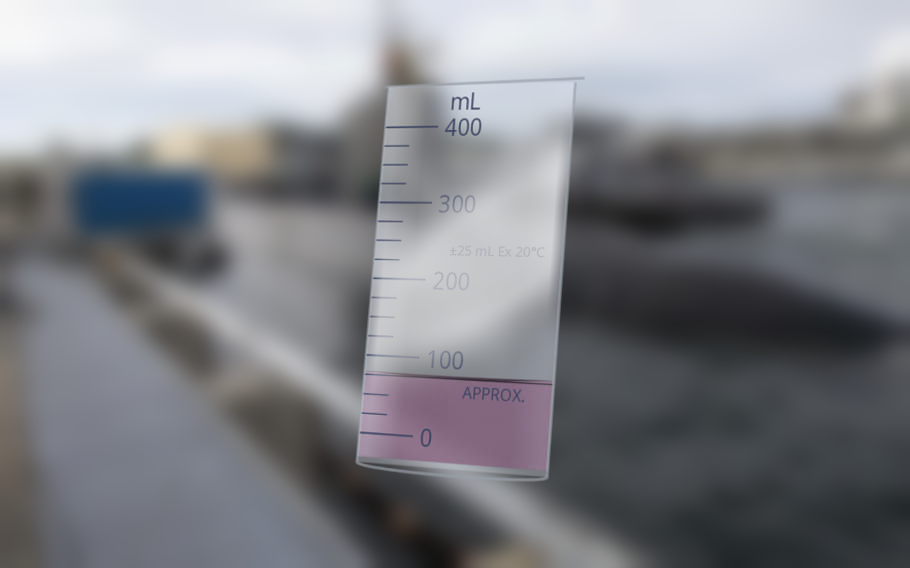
{"value": 75, "unit": "mL"}
